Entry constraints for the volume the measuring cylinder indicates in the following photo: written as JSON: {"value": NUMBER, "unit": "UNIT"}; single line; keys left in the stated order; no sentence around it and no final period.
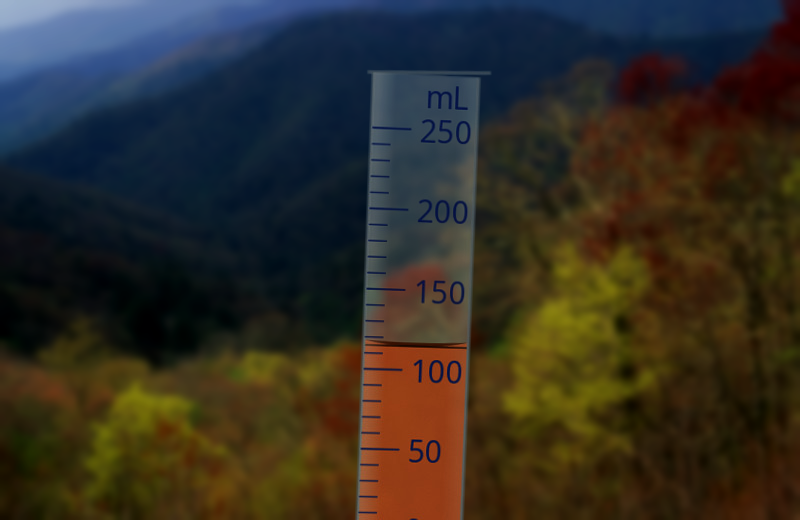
{"value": 115, "unit": "mL"}
